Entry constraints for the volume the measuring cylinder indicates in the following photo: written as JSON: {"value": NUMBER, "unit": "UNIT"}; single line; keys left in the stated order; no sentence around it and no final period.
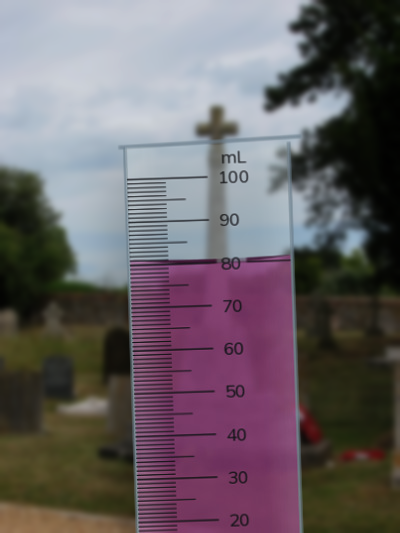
{"value": 80, "unit": "mL"}
